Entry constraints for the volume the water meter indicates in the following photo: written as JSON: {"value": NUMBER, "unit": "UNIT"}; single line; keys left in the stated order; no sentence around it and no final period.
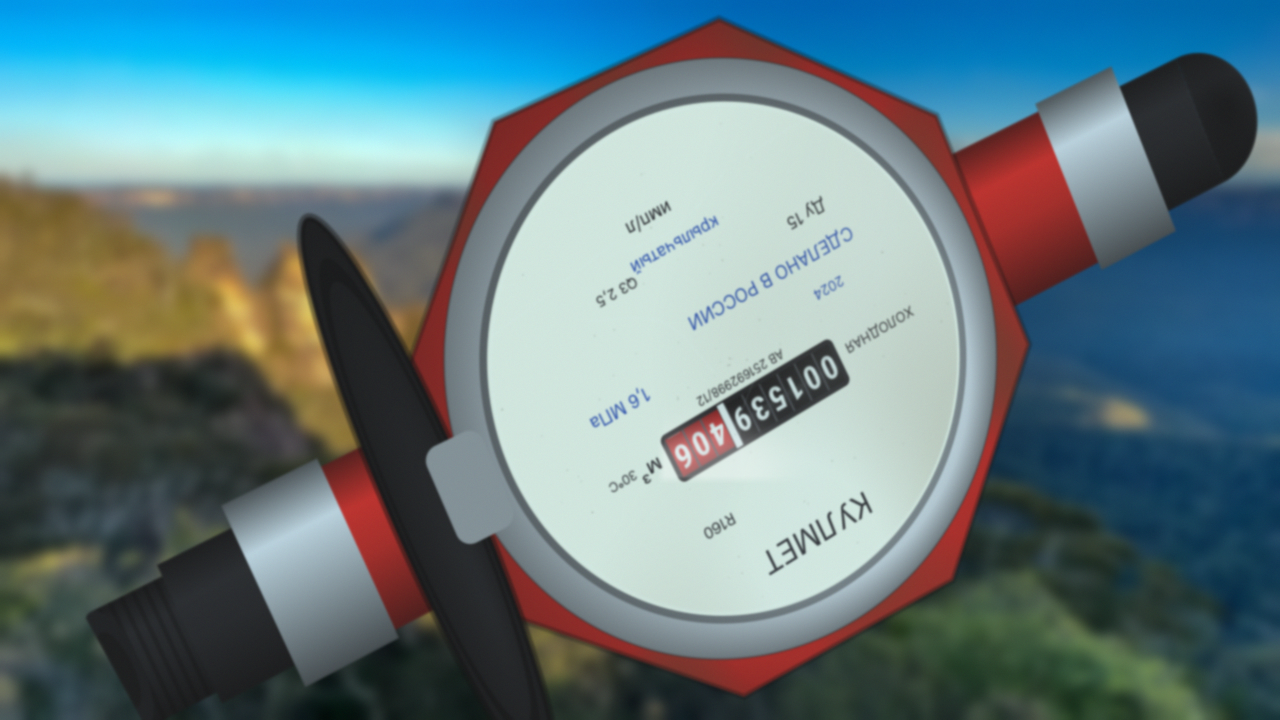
{"value": 1539.406, "unit": "m³"}
